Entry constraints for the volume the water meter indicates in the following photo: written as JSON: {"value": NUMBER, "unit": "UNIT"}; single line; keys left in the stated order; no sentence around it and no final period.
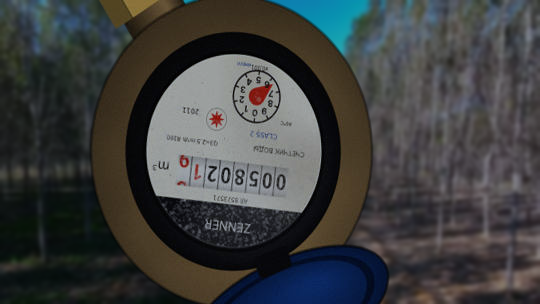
{"value": 5802.186, "unit": "m³"}
